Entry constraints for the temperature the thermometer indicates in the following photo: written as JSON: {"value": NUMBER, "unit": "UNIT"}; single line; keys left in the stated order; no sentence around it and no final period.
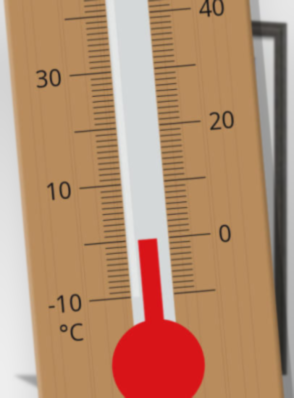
{"value": 0, "unit": "°C"}
